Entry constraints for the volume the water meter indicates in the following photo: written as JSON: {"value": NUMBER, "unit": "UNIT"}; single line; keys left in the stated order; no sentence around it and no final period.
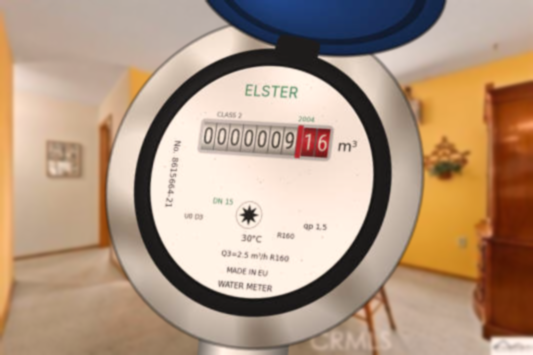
{"value": 9.16, "unit": "m³"}
